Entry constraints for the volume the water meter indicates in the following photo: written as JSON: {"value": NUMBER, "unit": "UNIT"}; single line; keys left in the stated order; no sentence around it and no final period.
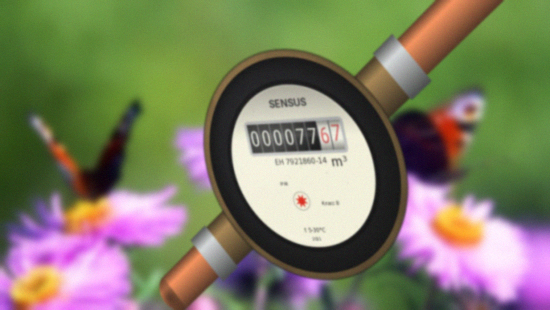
{"value": 77.67, "unit": "m³"}
